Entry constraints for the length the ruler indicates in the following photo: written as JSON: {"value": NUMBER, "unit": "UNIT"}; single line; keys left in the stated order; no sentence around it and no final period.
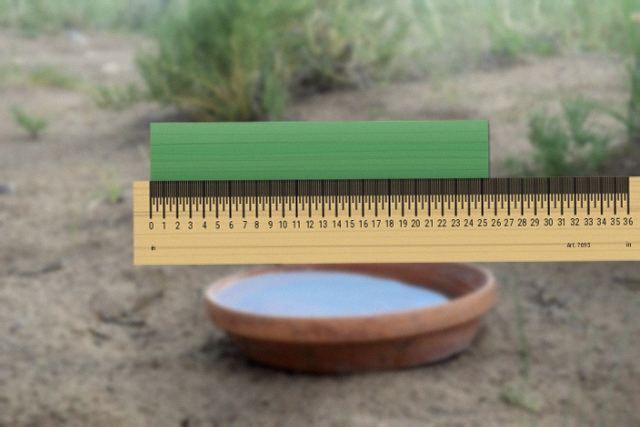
{"value": 25.5, "unit": "in"}
